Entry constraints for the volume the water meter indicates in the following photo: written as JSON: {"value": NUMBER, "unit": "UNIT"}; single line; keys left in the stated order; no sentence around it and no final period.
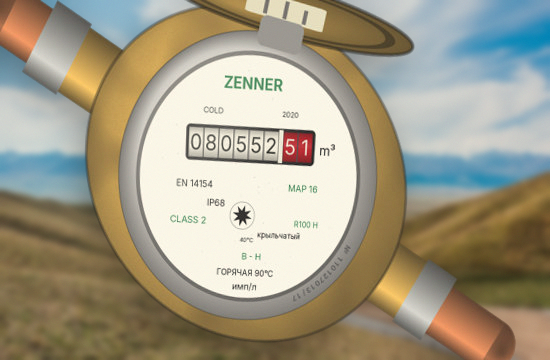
{"value": 80552.51, "unit": "m³"}
